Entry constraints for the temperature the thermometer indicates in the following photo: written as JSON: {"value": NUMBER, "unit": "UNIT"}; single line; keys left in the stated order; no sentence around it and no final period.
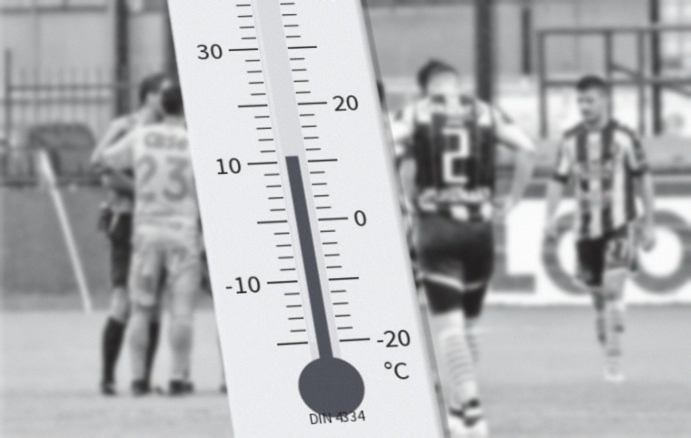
{"value": 11, "unit": "°C"}
